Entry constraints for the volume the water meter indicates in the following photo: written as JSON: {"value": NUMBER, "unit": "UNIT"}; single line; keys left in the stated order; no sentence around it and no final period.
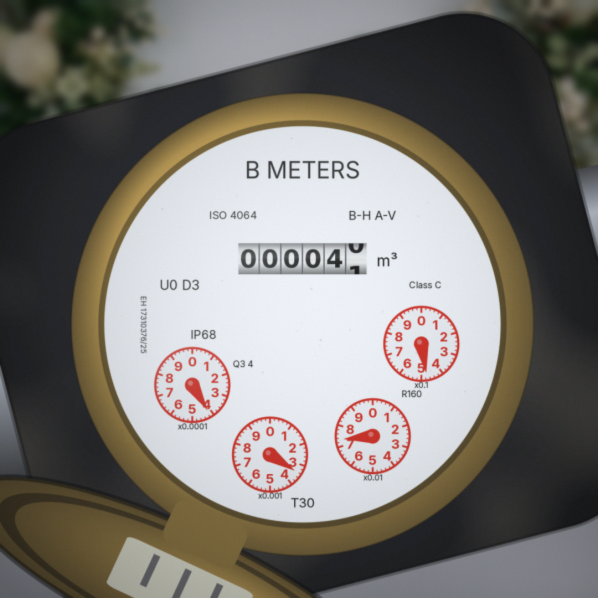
{"value": 40.4734, "unit": "m³"}
